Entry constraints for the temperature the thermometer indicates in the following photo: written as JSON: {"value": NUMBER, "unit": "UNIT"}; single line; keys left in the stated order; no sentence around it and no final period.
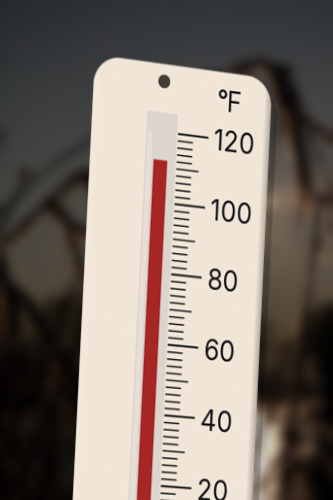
{"value": 112, "unit": "°F"}
